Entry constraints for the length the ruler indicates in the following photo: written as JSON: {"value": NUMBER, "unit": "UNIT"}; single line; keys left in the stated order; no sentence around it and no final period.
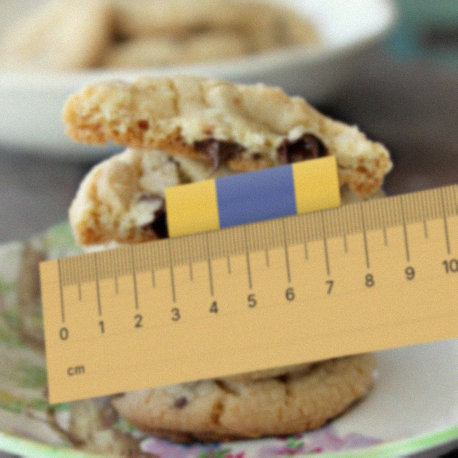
{"value": 4.5, "unit": "cm"}
